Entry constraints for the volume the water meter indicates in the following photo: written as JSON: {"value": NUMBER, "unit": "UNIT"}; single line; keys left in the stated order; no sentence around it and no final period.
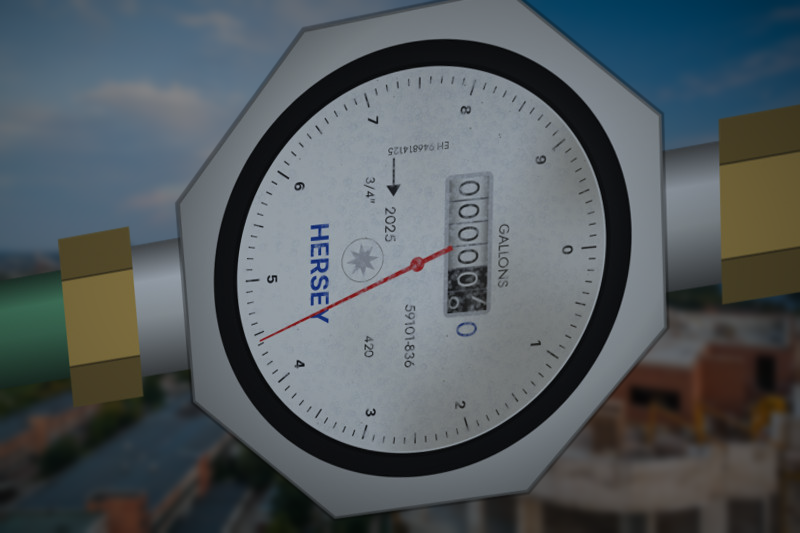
{"value": 74.4, "unit": "gal"}
